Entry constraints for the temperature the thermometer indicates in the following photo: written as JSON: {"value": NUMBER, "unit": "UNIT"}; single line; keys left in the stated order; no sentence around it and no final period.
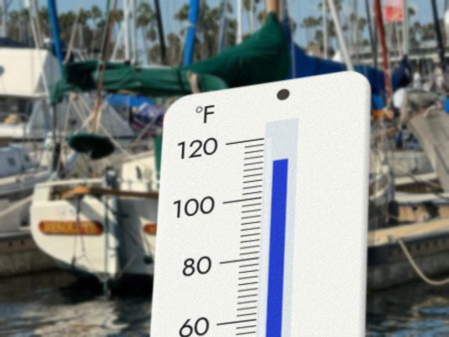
{"value": 112, "unit": "°F"}
